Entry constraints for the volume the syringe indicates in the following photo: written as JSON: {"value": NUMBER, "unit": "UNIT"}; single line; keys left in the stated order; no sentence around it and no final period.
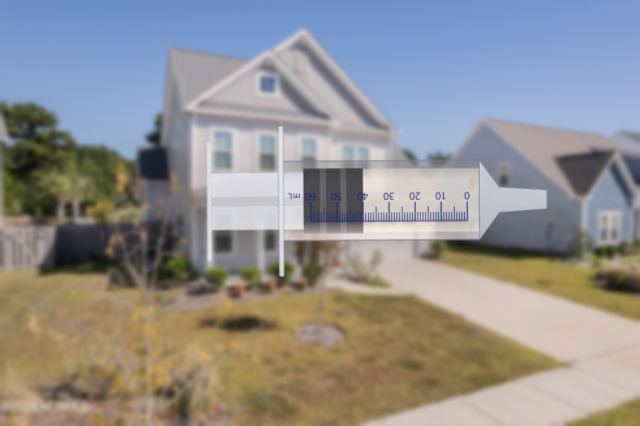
{"value": 40, "unit": "mL"}
